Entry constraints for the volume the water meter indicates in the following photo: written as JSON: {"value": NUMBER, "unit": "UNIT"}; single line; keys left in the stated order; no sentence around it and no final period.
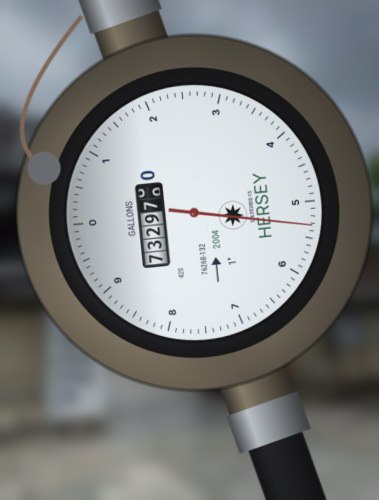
{"value": 7329785.3, "unit": "gal"}
